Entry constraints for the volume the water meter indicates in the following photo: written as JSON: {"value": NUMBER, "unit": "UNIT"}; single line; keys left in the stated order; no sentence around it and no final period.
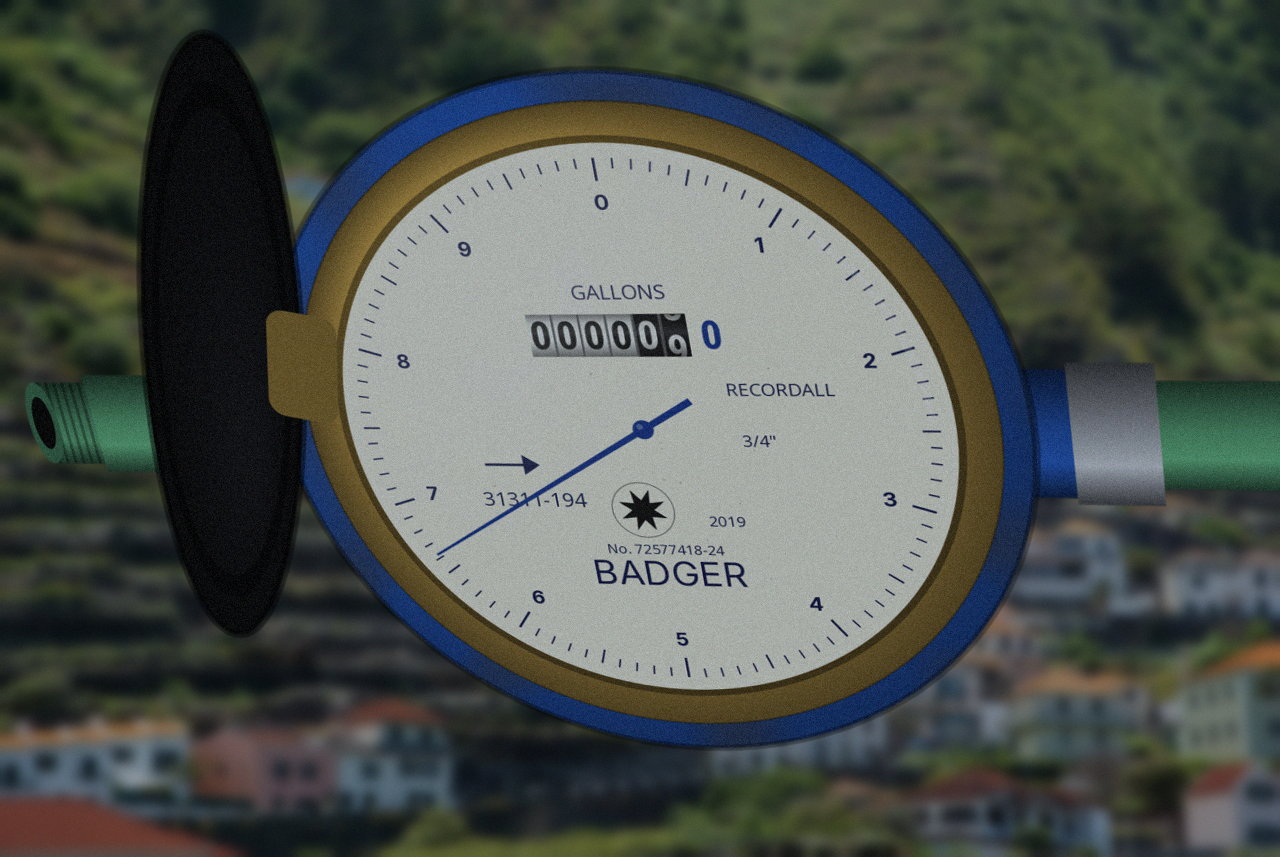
{"value": 86.6, "unit": "gal"}
